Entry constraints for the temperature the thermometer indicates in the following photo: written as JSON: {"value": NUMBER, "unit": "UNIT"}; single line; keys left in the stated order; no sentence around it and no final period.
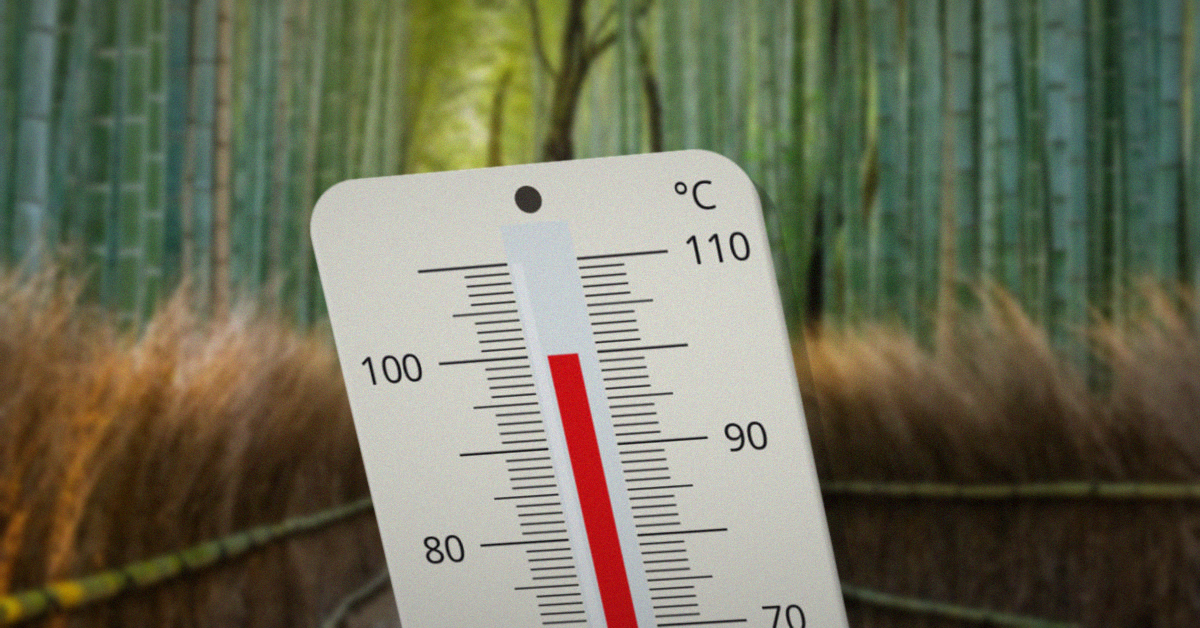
{"value": 100, "unit": "°C"}
